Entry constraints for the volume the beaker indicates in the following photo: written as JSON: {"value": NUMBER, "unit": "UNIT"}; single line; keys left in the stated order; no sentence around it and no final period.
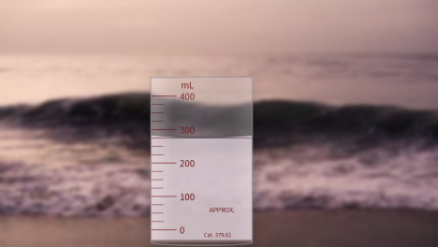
{"value": 275, "unit": "mL"}
